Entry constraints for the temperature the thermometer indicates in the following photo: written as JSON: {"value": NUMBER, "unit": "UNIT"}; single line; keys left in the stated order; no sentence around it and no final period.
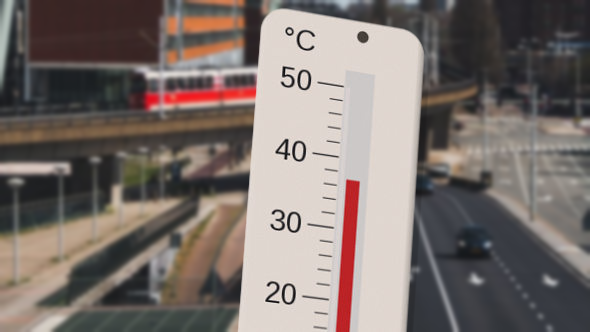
{"value": 37, "unit": "°C"}
